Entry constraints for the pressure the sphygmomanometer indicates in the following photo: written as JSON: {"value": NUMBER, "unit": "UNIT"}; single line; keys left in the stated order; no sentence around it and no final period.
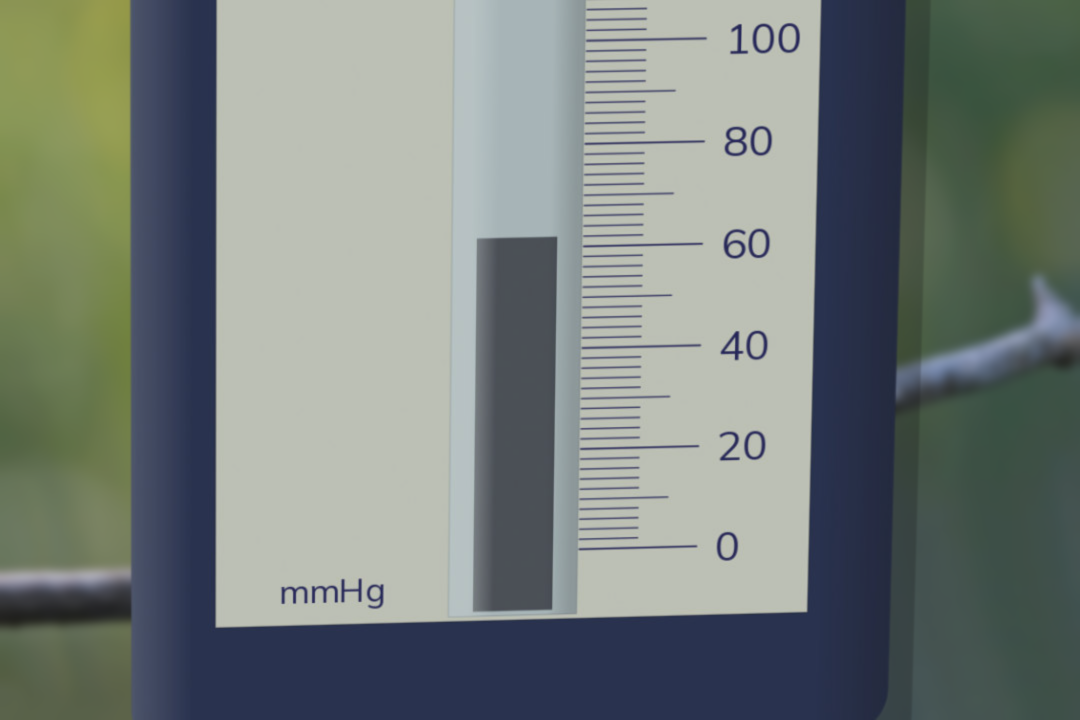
{"value": 62, "unit": "mmHg"}
